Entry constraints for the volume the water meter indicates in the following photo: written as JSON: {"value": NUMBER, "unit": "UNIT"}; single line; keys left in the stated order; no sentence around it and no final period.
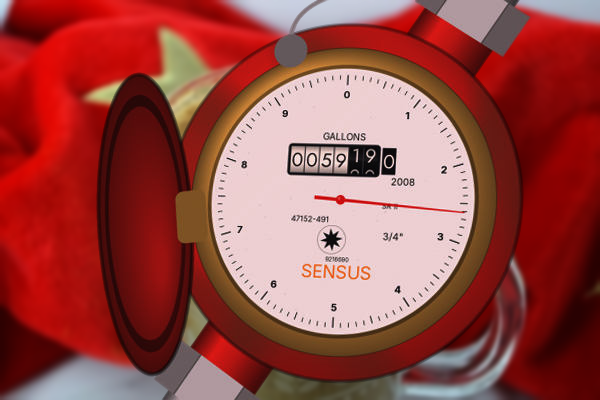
{"value": 59192.6, "unit": "gal"}
